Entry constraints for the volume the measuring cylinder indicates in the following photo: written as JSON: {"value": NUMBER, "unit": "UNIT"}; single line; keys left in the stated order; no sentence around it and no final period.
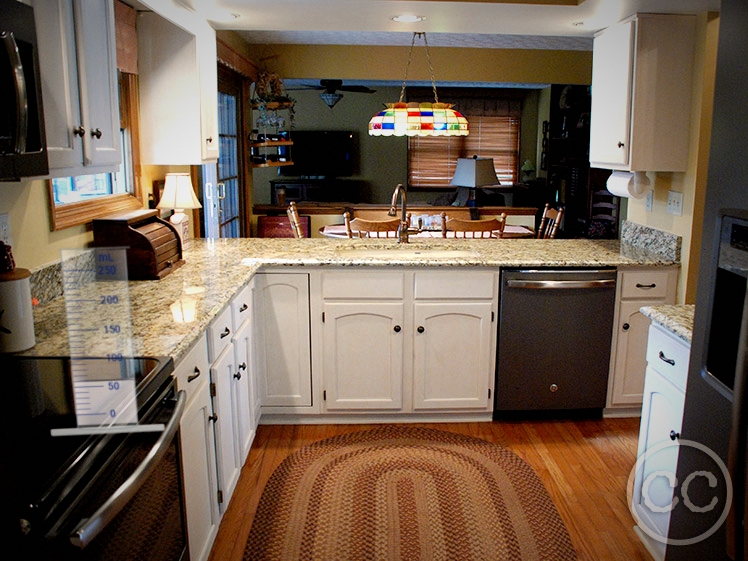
{"value": 60, "unit": "mL"}
